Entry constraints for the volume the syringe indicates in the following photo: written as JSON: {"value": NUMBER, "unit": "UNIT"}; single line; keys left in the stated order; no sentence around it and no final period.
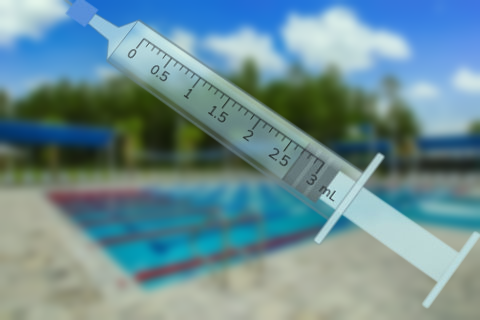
{"value": 2.7, "unit": "mL"}
